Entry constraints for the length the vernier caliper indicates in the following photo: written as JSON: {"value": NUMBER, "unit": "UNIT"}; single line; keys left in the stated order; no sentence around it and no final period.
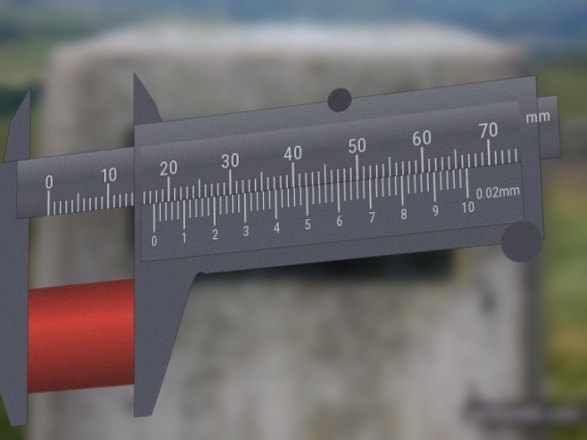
{"value": 17.6, "unit": "mm"}
